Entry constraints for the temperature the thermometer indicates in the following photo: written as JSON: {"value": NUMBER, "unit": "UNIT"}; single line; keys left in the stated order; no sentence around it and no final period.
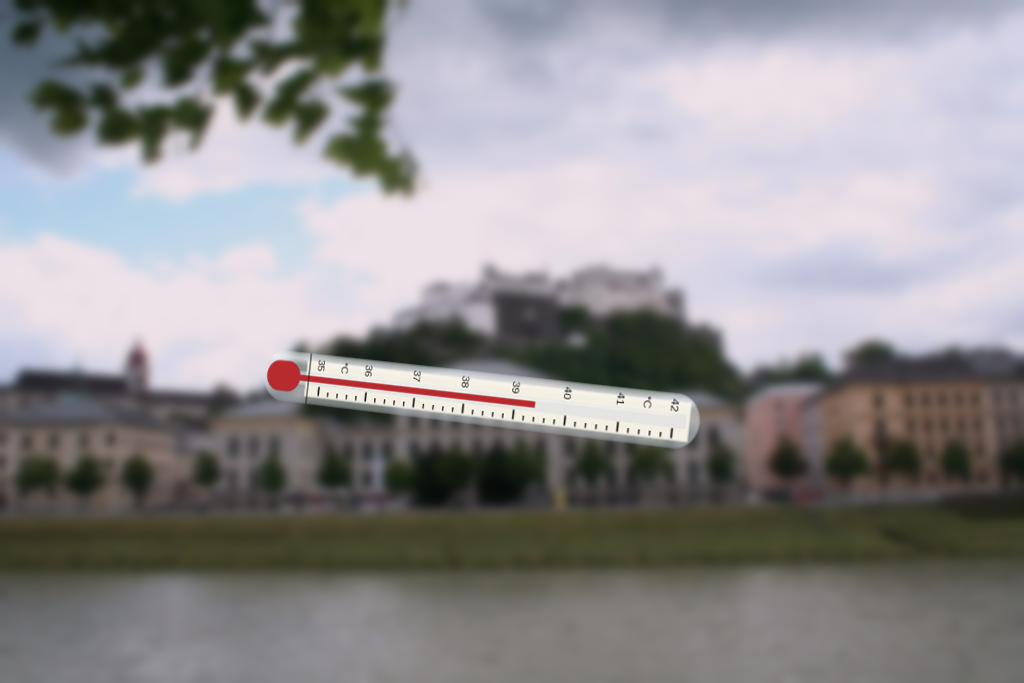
{"value": 39.4, "unit": "°C"}
